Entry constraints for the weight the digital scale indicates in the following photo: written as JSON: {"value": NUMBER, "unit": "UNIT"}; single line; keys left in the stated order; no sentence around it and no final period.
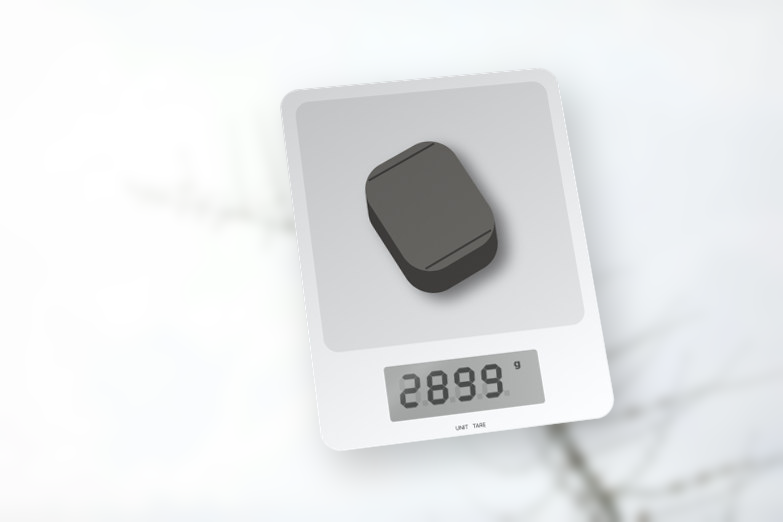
{"value": 2899, "unit": "g"}
